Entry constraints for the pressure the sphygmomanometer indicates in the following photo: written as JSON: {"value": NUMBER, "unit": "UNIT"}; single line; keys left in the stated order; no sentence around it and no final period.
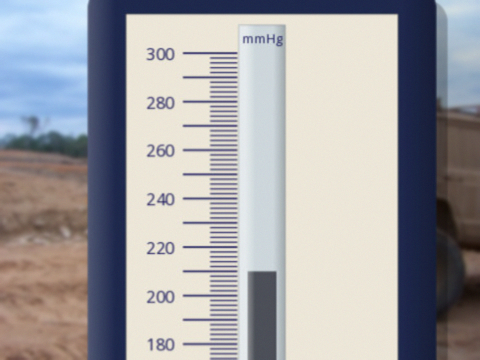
{"value": 210, "unit": "mmHg"}
